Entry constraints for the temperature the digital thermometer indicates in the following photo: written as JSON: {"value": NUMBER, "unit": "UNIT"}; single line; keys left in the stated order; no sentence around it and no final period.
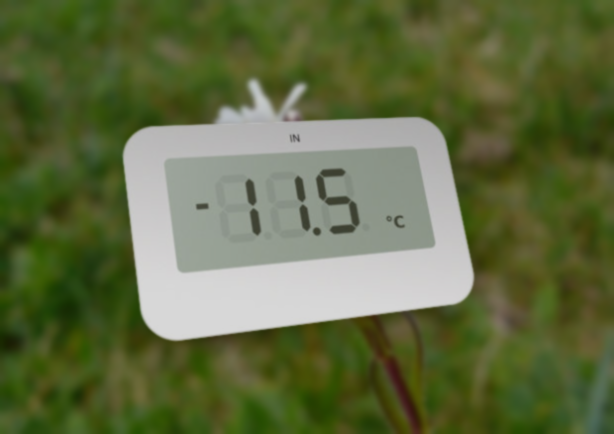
{"value": -11.5, "unit": "°C"}
